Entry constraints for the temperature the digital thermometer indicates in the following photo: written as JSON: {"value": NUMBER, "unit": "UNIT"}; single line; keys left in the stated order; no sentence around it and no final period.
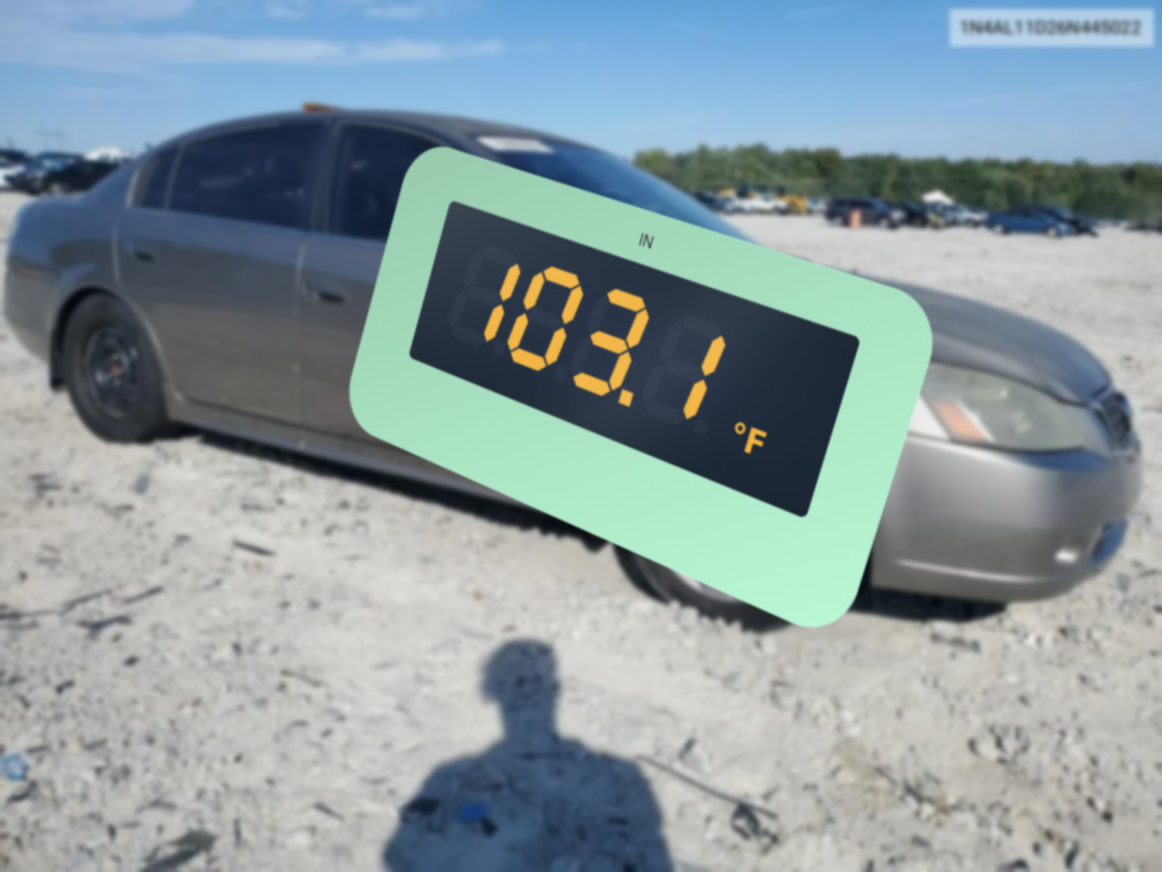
{"value": 103.1, "unit": "°F"}
